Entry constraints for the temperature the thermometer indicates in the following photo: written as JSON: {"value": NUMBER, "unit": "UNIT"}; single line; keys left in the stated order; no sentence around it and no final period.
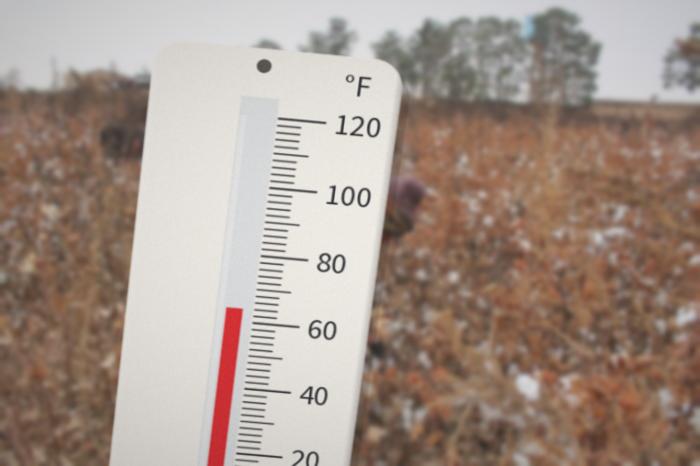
{"value": 64, "unit": "°F"}
